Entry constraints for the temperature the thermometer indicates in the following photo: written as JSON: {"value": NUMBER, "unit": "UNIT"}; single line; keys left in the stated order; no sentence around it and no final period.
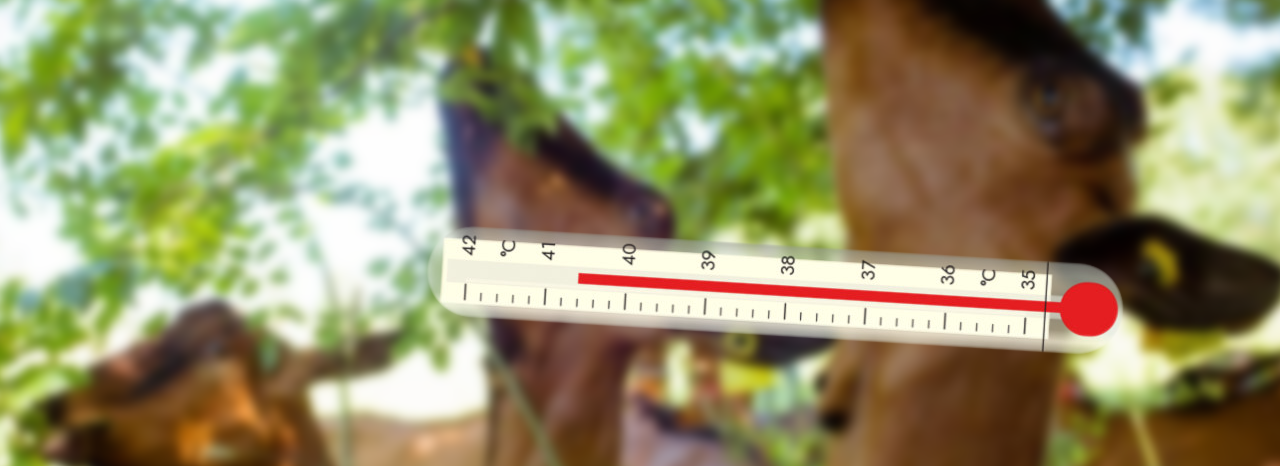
{"value": 40.6, "unit": "°C"}
